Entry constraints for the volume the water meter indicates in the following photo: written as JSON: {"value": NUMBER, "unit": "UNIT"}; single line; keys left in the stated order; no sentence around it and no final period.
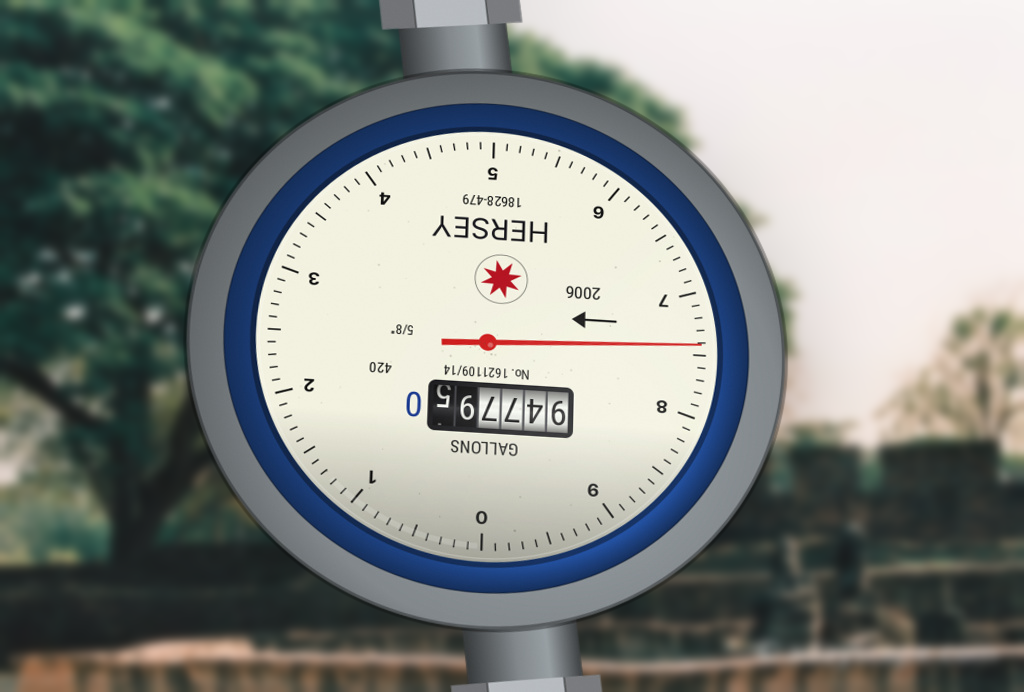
{"value": 9477947.4, "unit": "gal"}
